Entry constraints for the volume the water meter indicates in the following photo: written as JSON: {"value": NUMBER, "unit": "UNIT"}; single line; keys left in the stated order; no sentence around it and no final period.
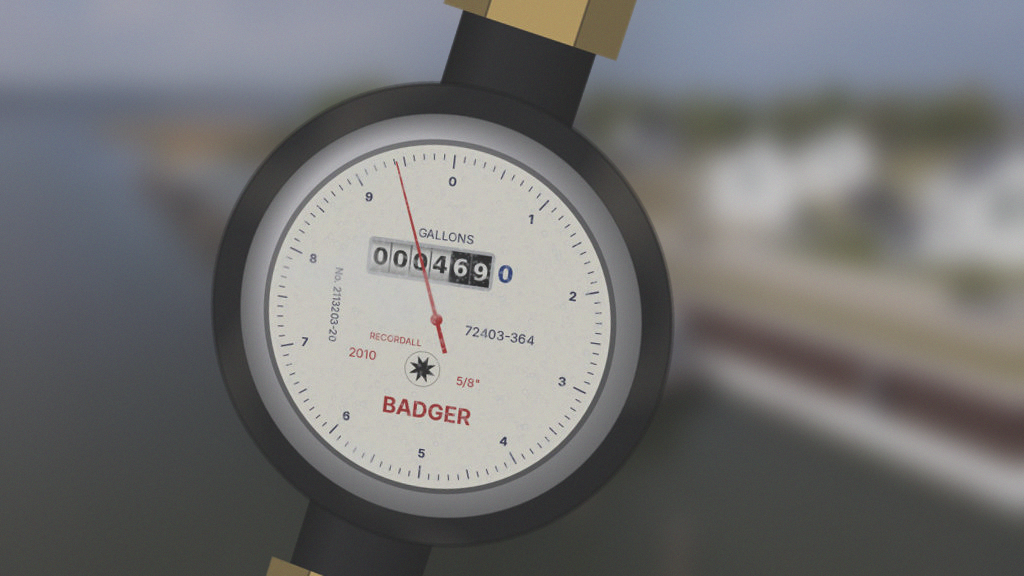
{"value": 4689.4, "unit": "gal"}
